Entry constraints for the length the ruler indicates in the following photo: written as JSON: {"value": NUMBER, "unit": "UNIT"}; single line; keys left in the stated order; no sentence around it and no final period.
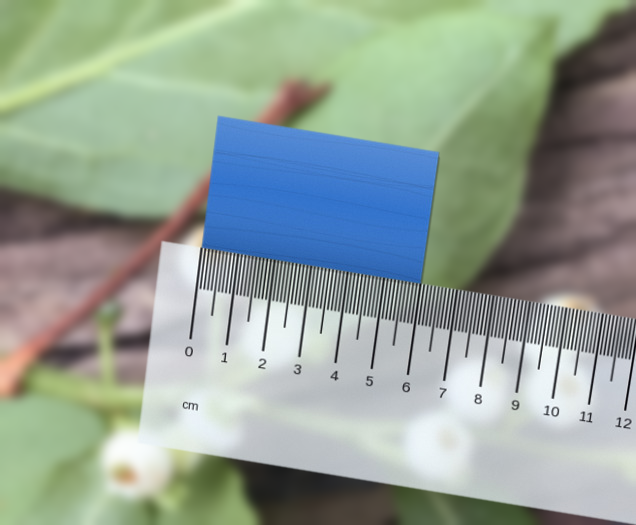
{"value": 6, "unit": "cm"}
